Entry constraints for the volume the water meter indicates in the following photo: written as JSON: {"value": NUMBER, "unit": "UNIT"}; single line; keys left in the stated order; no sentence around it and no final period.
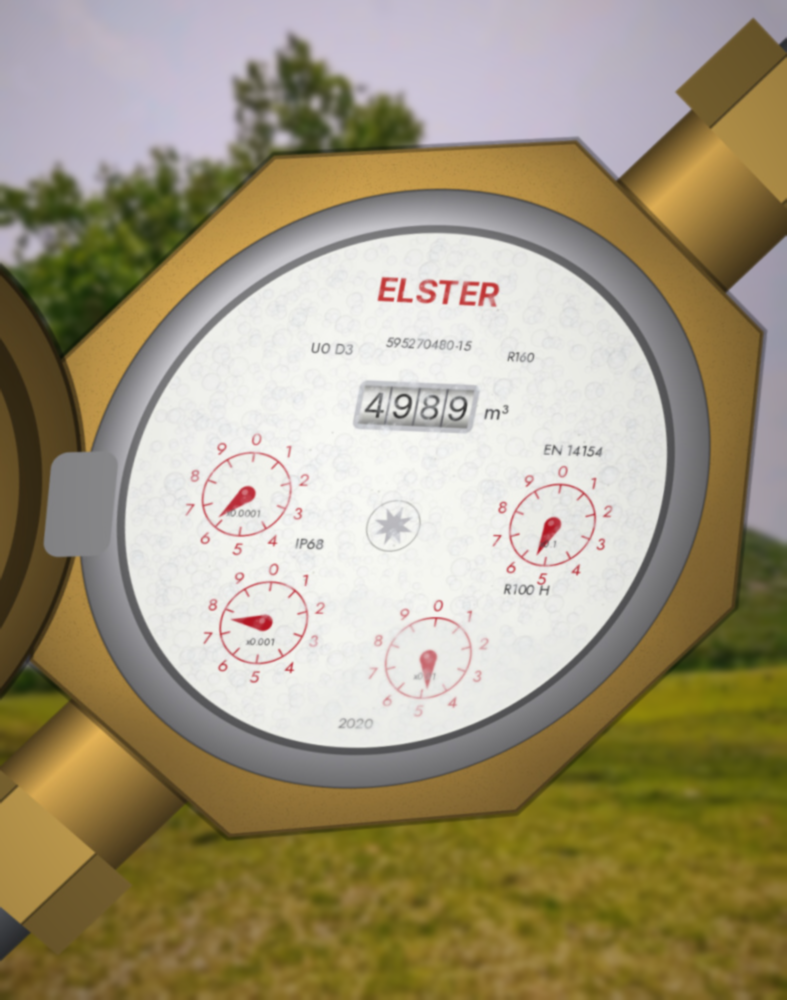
{"value": 4989.5476, "unit": "m³"}
